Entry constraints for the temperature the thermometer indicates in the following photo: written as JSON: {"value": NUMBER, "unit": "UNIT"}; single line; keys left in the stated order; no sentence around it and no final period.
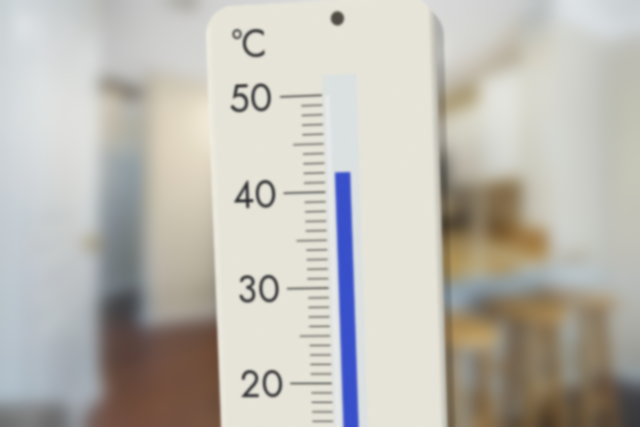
{"value": 42, "unit": "°C"}
